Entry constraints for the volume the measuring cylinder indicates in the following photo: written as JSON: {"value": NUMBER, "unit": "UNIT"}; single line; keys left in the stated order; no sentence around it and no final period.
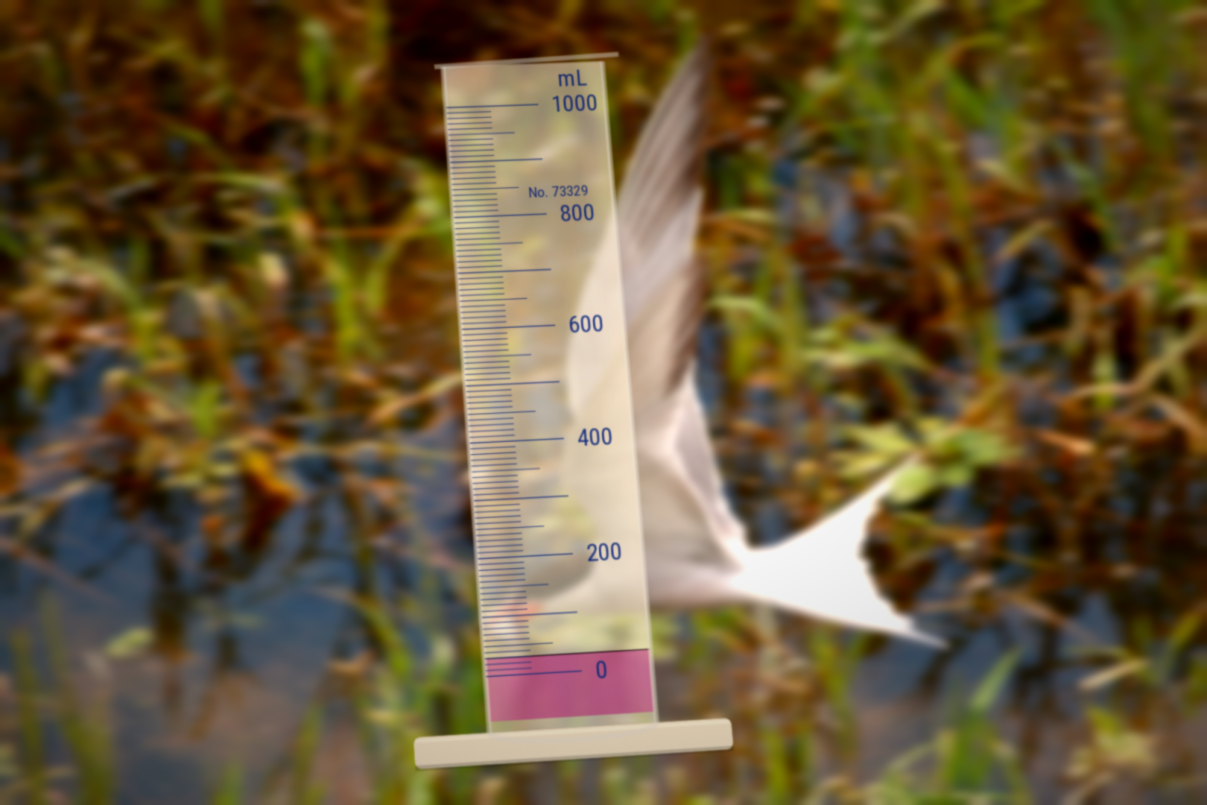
{"value": 30, "unit": "mL"}
